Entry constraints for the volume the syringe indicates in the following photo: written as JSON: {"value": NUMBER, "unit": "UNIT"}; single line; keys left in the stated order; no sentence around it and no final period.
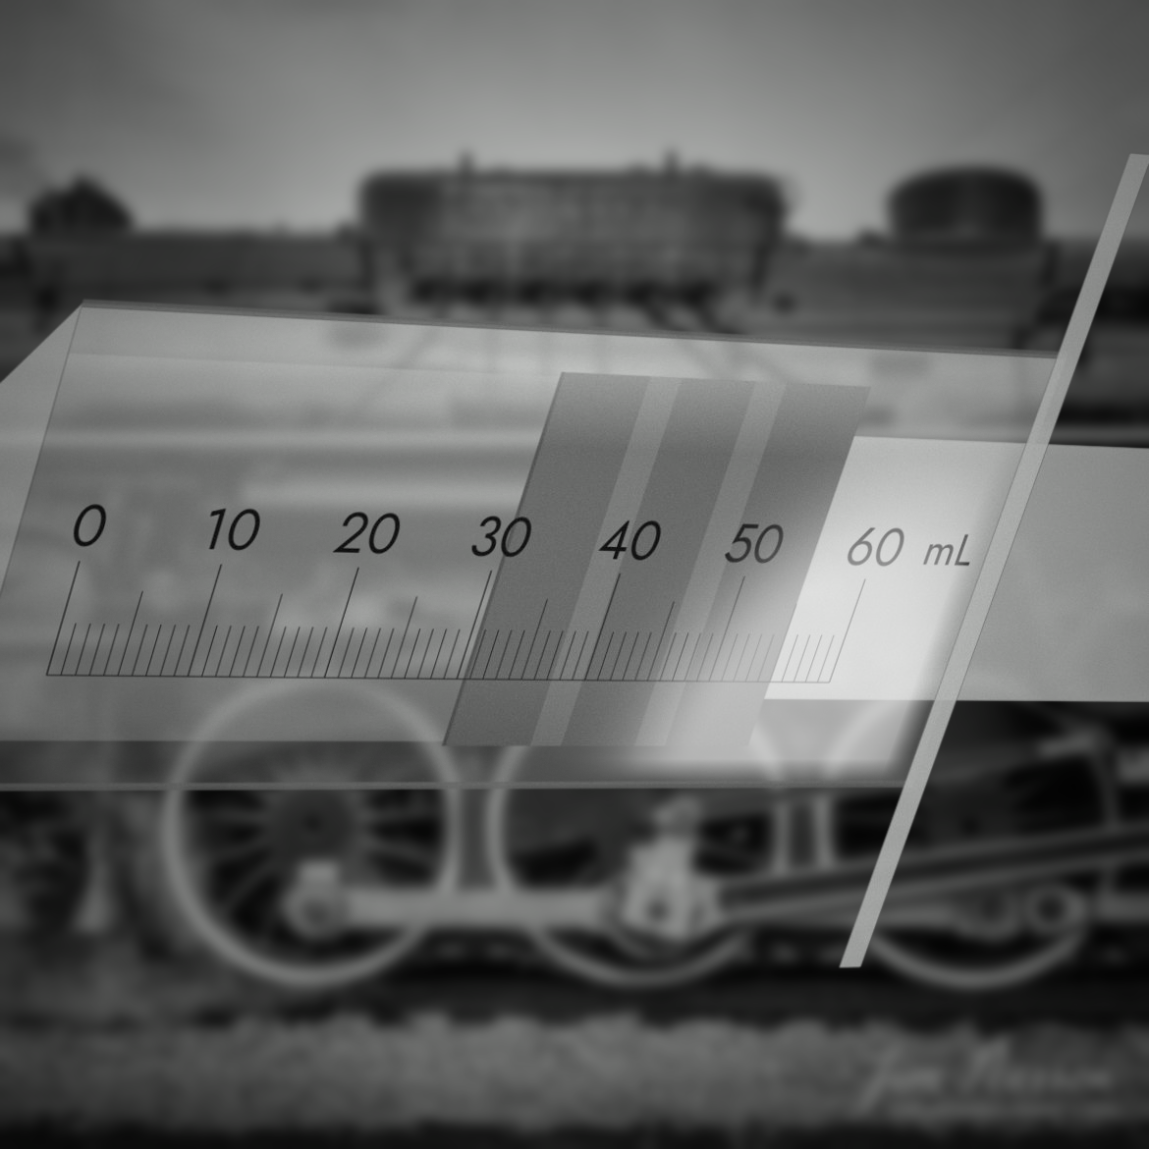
{"value": 30.5, "unit": "mL"}
